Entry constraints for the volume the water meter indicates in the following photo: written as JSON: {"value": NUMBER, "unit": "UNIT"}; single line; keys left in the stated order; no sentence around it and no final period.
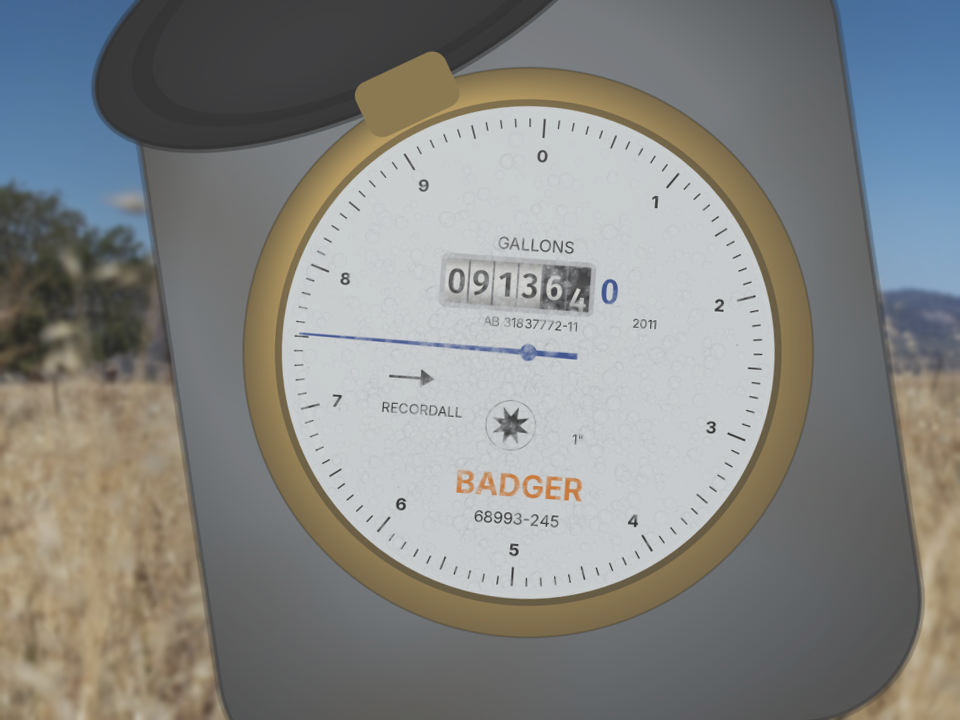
{"value": 913637.5, "unit": "gal"}
